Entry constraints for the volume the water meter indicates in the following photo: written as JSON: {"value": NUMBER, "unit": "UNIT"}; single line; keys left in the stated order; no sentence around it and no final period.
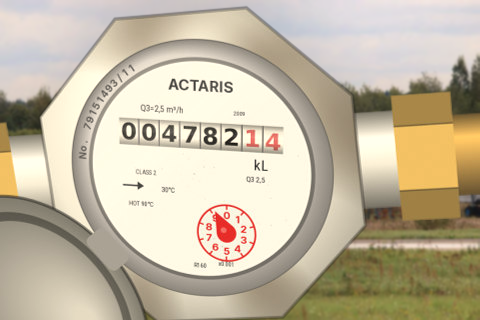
{"value": 4782.139, "unit": "kL"}
